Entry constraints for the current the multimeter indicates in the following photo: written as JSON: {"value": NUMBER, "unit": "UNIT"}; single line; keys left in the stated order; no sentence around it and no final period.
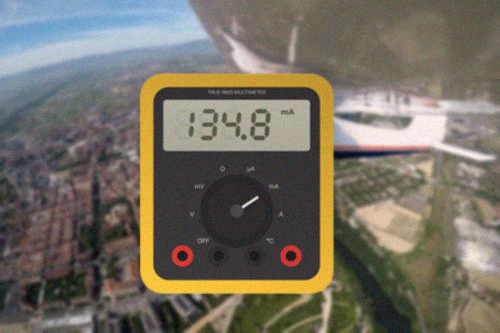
{"value": 134.8, "unit": "mA"}
